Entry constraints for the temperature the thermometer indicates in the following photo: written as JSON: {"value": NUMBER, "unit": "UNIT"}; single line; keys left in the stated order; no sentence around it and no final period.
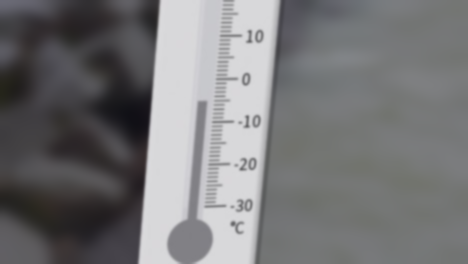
{"value": -5, "unit": "°C"}
